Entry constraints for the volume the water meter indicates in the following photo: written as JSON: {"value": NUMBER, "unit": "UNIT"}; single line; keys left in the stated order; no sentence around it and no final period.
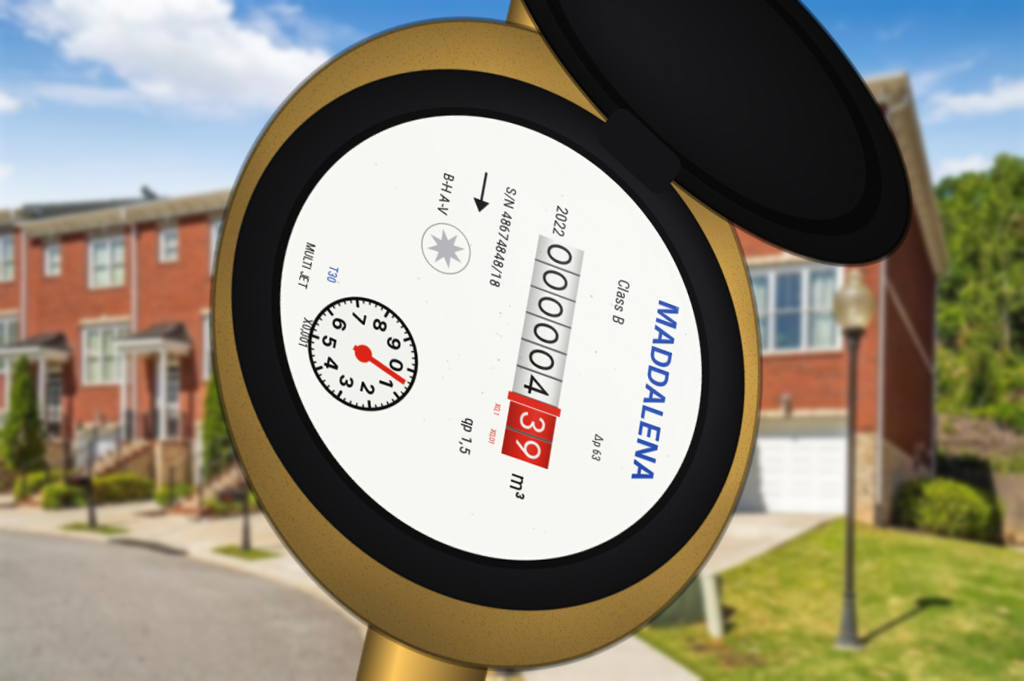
{"value": 4.390, "unit": "m³"}
